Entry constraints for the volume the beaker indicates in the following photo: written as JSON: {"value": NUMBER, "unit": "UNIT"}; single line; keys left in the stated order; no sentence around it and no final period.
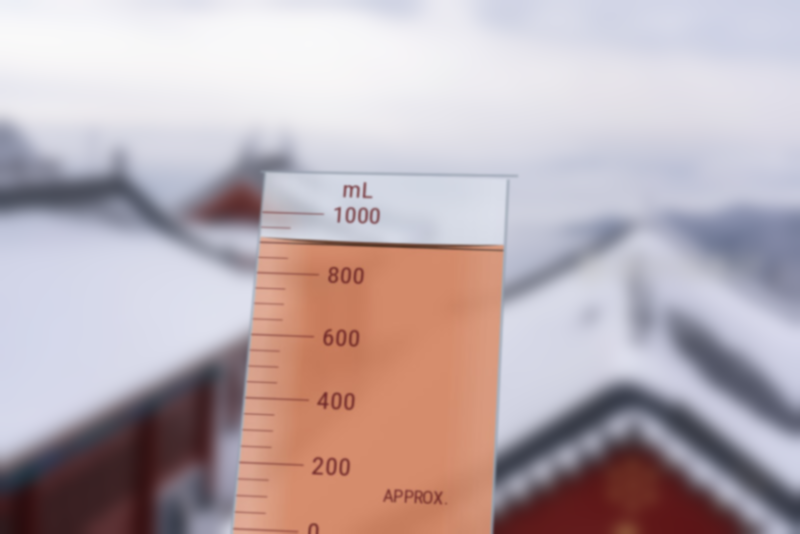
{"value": 900, "unit": "mL"}
